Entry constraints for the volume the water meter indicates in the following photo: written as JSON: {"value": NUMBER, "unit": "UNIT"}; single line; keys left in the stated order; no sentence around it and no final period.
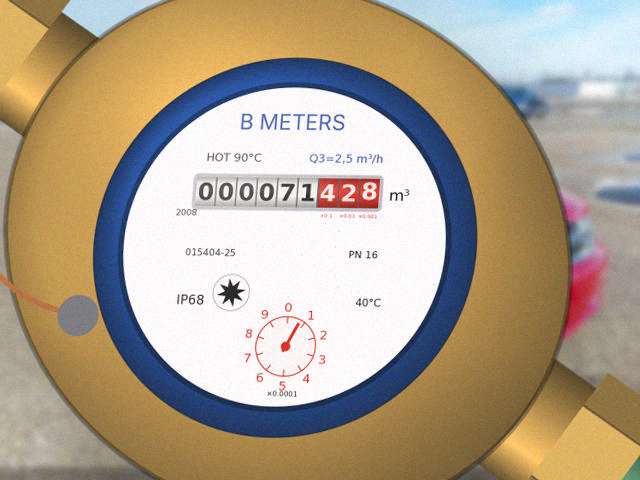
{"value": 71.4280, "unit": "m³"}
